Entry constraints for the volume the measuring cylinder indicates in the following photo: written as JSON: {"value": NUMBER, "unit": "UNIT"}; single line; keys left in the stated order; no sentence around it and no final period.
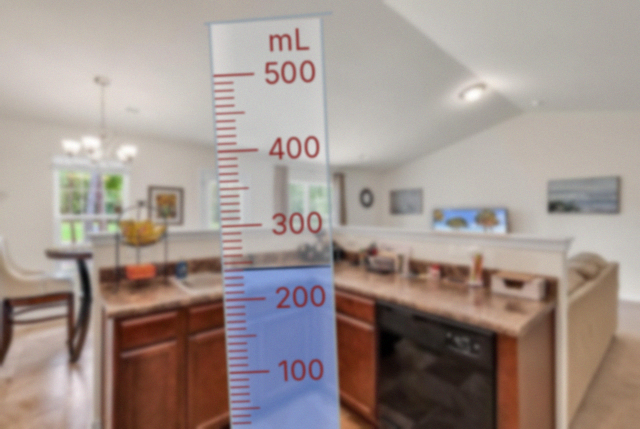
{"value": 240, "unit": "mL"}
